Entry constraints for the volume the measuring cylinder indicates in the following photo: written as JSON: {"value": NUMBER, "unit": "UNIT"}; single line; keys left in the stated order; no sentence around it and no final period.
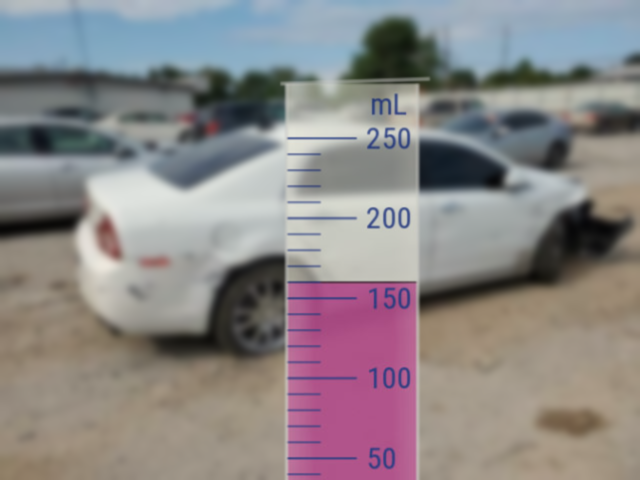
{"value": 160, "unit": "mL"}
